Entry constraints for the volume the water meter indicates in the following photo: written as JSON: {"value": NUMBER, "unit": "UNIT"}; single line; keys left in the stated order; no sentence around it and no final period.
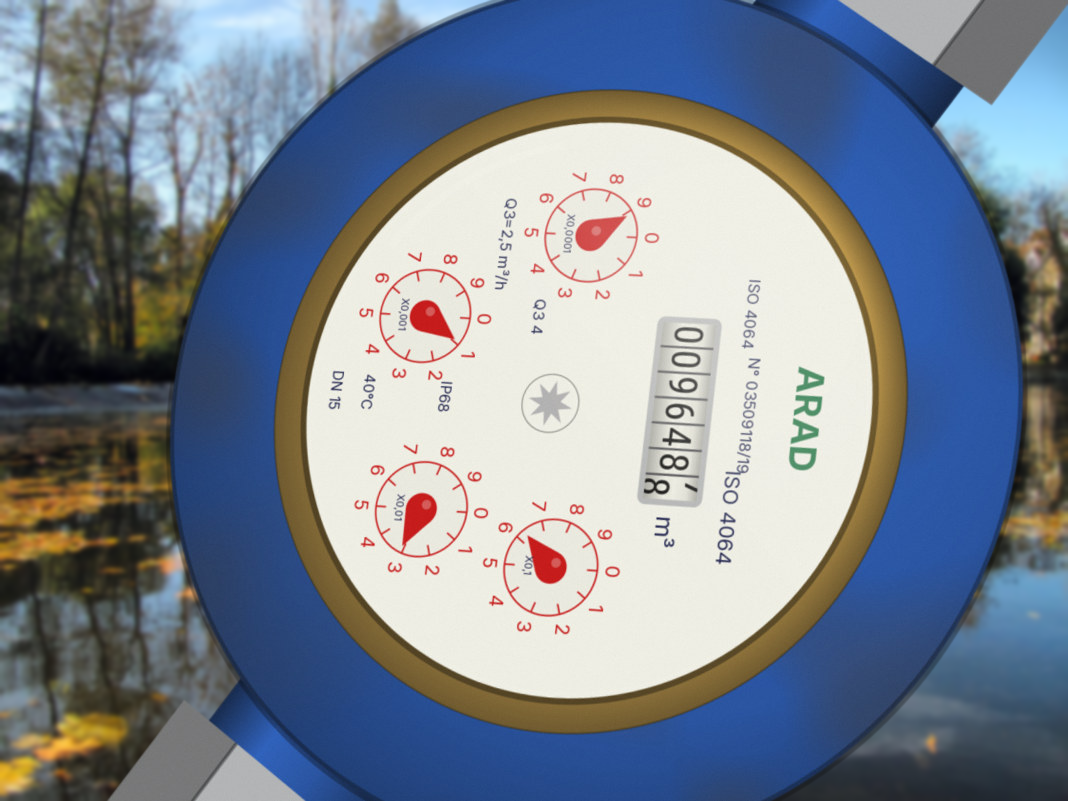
{"value": 96487.6309, "unit": "m³"}
